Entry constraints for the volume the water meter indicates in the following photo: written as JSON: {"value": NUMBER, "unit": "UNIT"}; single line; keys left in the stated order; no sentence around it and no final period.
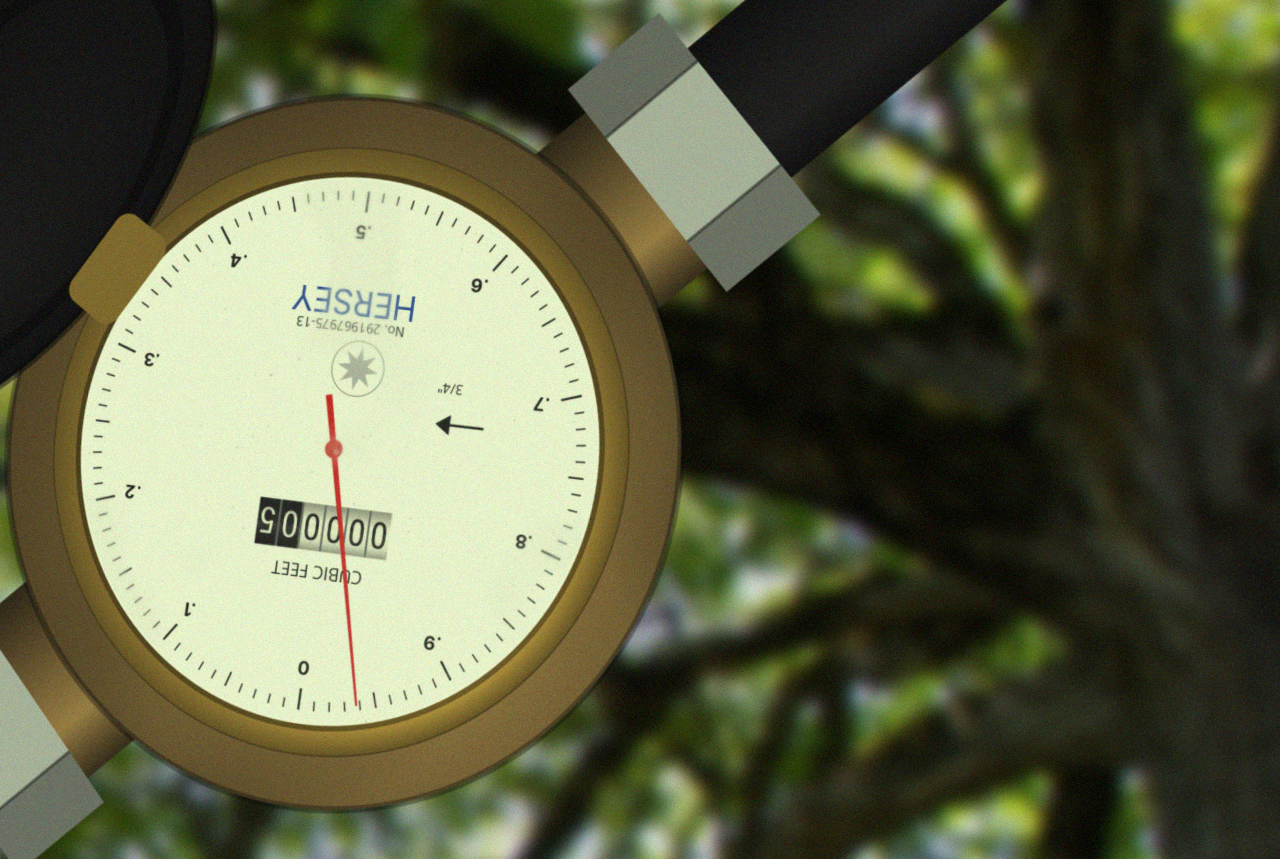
{"value": 4.96, "unit": "ft³"}
